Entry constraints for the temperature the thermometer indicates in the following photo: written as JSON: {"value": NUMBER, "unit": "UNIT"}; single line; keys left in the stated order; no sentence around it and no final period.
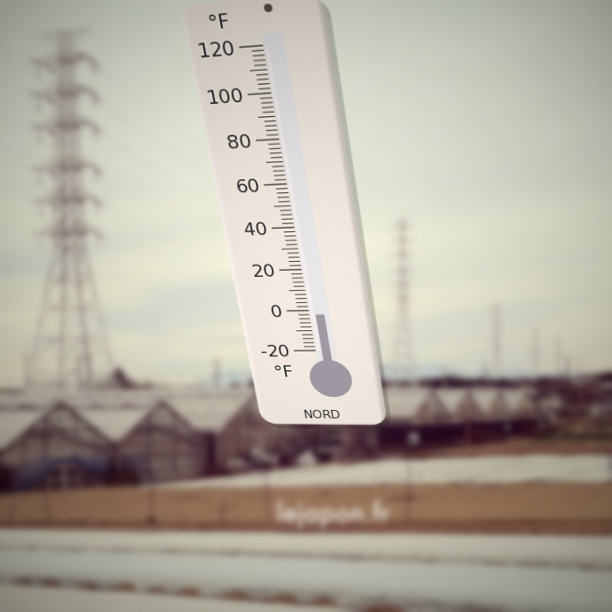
{"value": -2, "unit": "°F"}
